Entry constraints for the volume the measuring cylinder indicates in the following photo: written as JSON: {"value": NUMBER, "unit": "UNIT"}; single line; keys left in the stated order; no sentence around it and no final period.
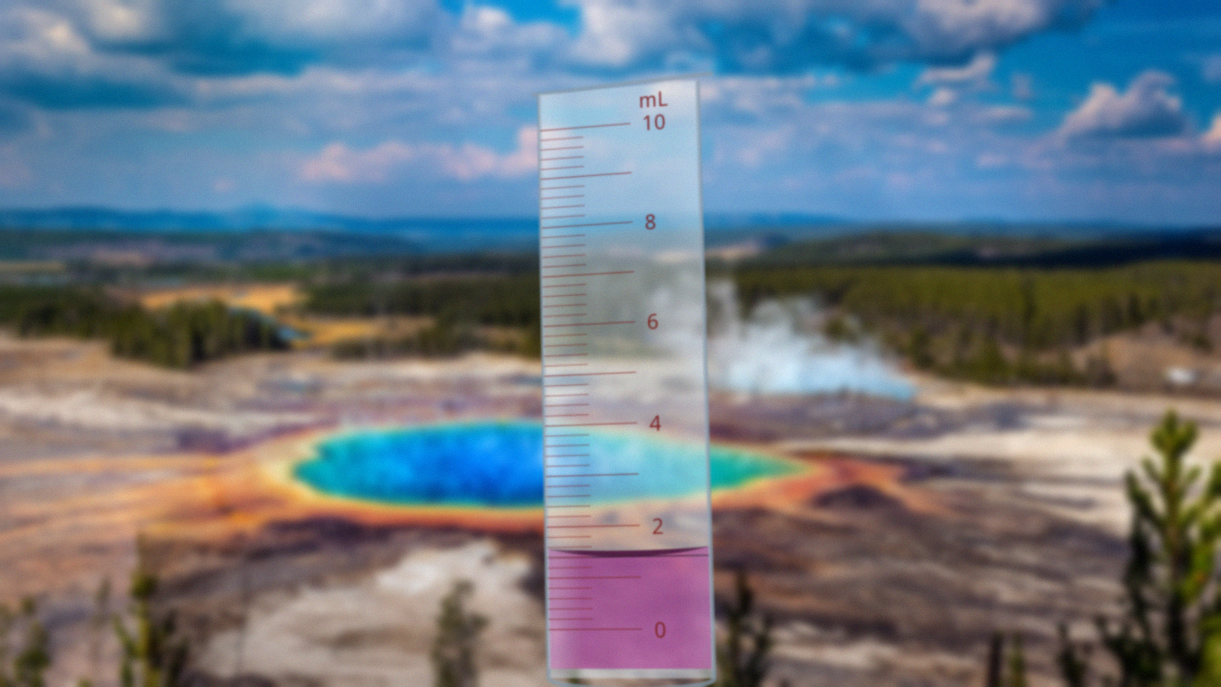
{"value": 1.4, "unit": "mL"}
